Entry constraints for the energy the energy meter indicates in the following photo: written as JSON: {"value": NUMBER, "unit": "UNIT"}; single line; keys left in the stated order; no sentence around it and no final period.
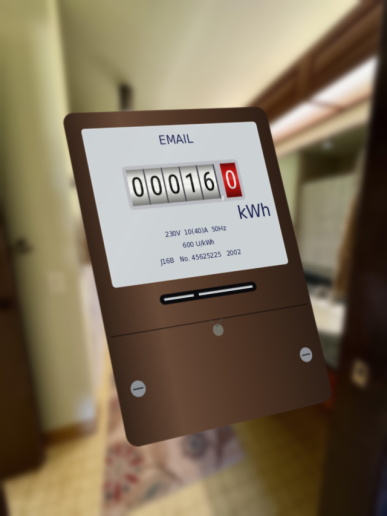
{"value": 16.0, "unit": "kWh"}
